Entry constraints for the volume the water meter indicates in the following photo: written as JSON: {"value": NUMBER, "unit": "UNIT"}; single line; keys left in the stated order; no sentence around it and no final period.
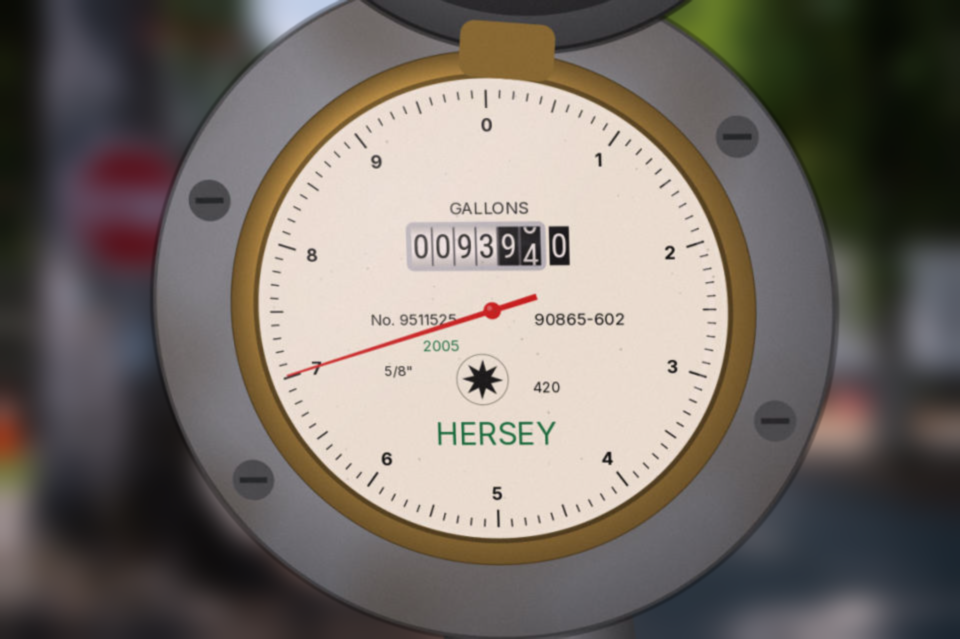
{"value": 93937.0, "unit": "gal"}
